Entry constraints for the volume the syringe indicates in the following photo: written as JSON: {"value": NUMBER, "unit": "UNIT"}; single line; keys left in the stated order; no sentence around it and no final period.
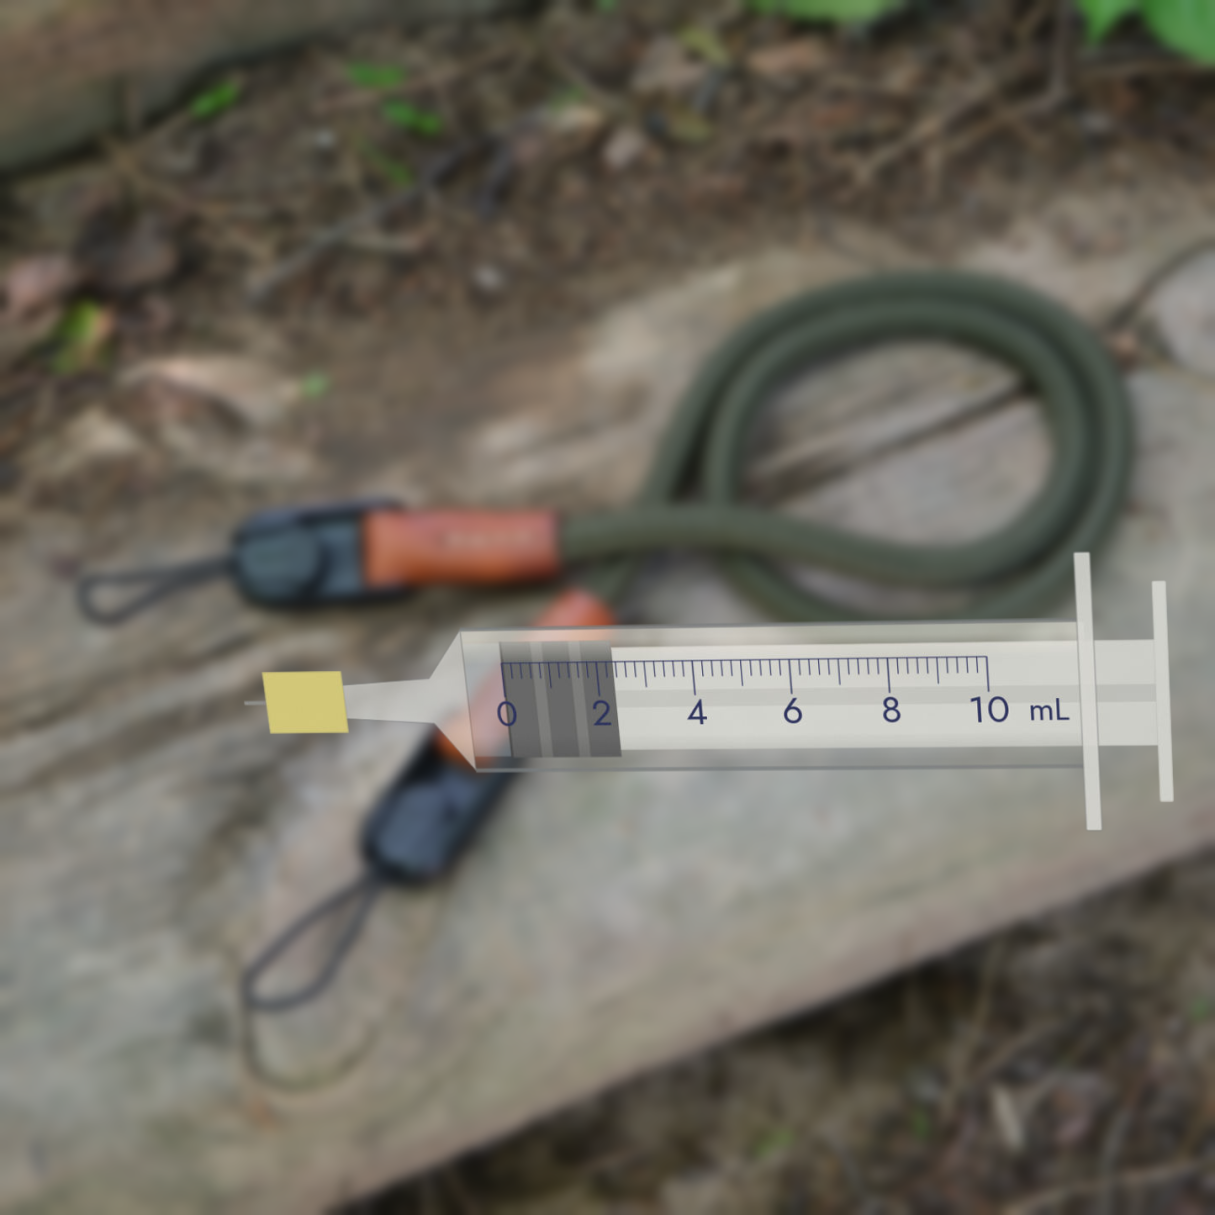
{"value": 0, "unit": "mL"}
